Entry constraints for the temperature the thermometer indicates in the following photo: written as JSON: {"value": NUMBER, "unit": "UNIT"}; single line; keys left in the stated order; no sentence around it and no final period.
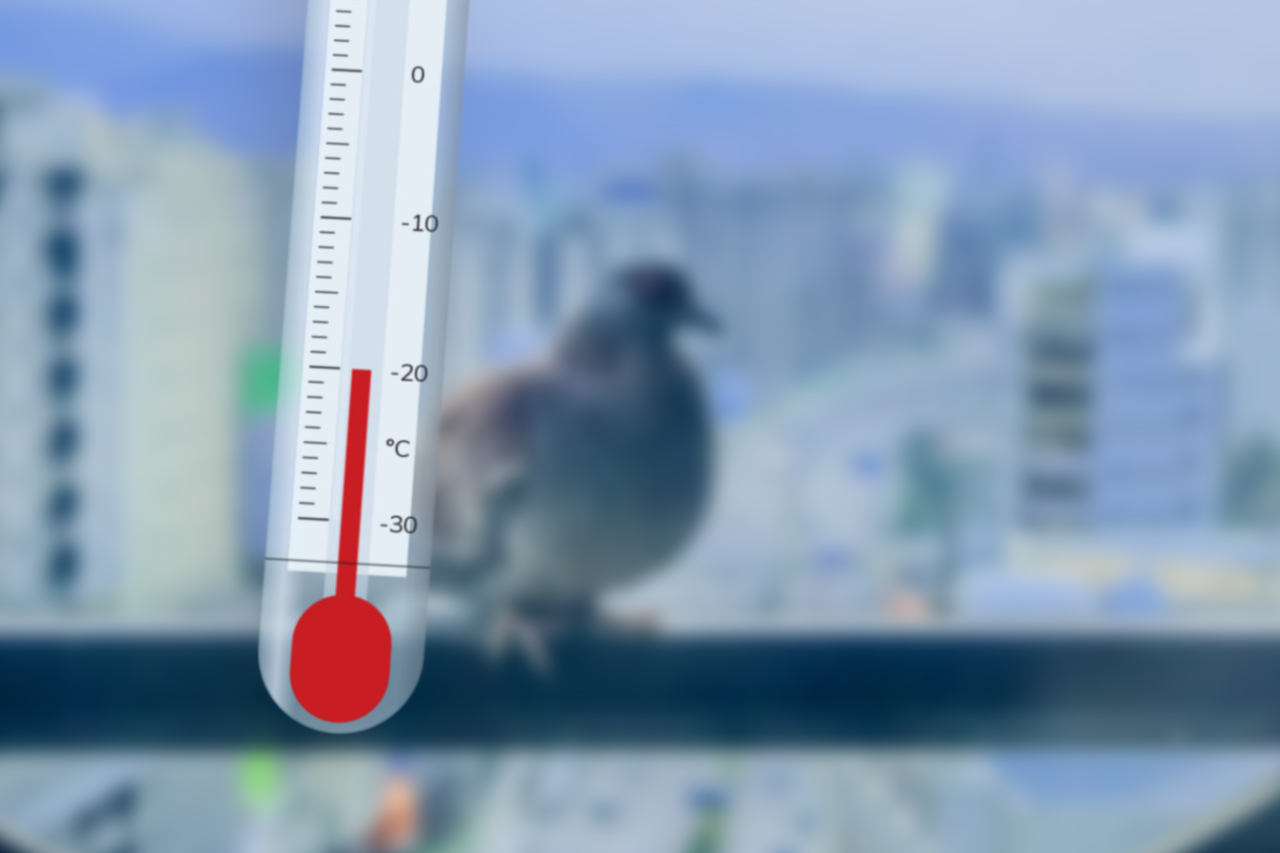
{"value": -20, "unit": "°C"}
